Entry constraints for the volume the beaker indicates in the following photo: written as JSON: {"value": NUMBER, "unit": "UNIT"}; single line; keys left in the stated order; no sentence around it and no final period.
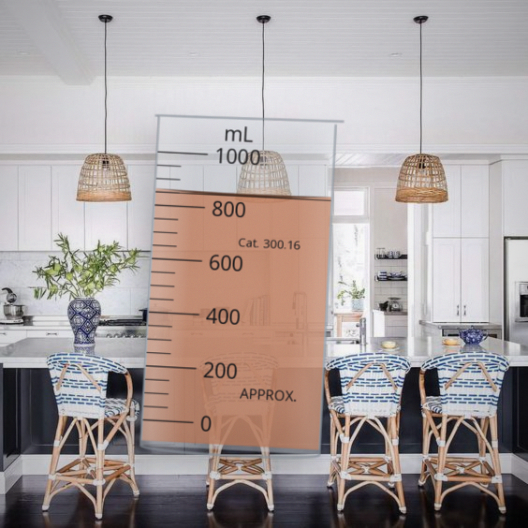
{"value": 850, "unit": "mL"}
